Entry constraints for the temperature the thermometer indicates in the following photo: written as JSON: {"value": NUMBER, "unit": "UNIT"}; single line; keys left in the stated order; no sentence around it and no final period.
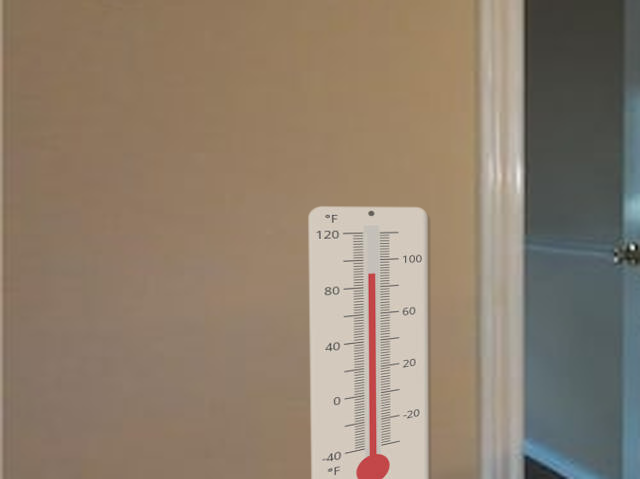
{"value": 90, "unit": "°F"}
